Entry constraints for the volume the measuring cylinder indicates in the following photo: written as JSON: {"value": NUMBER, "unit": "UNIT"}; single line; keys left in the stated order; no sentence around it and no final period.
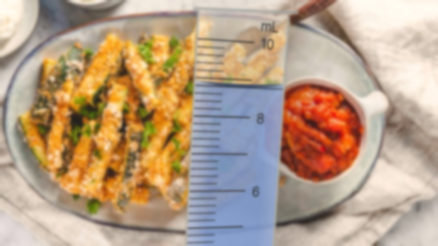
{"value": 8.8, "unit": "mL"}
